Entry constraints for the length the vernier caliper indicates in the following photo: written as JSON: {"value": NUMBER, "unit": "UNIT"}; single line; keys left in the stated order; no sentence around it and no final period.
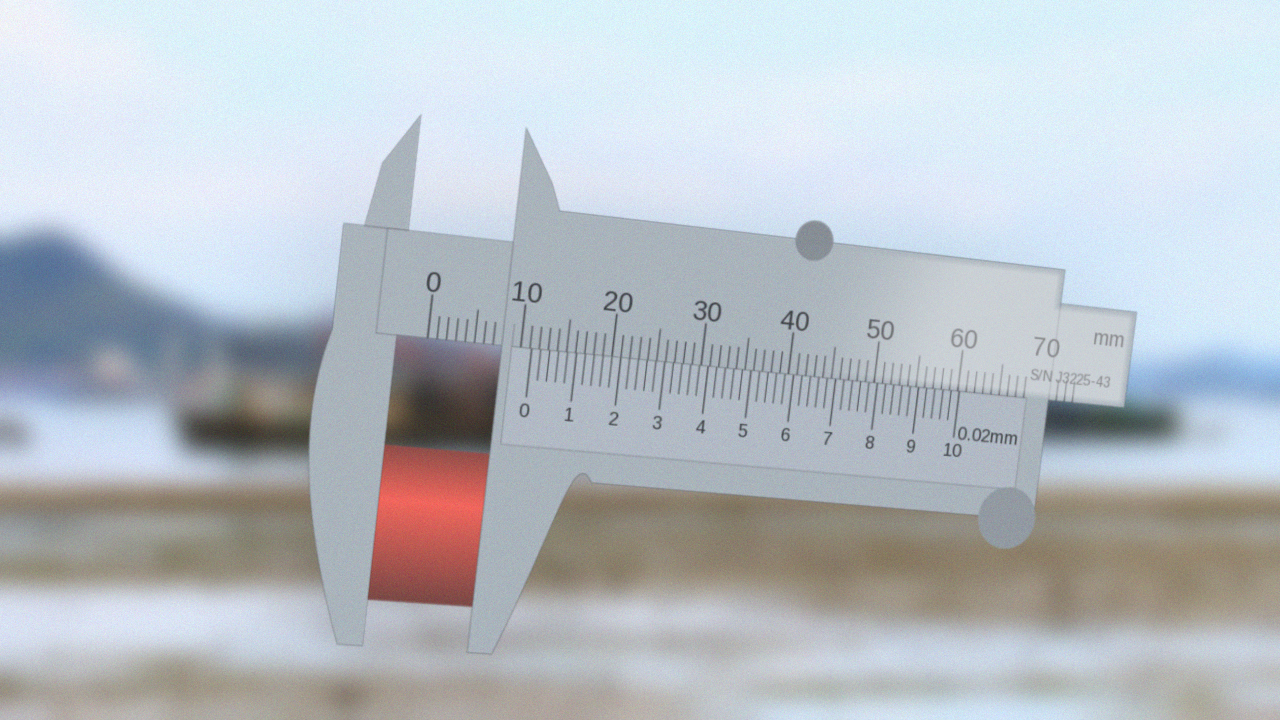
{"value": 11.2, "unit": "mm"}
